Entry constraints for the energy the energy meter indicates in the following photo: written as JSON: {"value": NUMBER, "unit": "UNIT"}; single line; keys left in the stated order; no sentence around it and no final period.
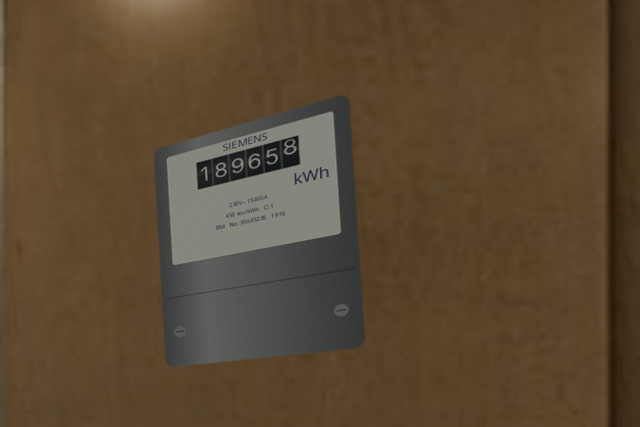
{"value": 189658, "unit": "kWh"}
